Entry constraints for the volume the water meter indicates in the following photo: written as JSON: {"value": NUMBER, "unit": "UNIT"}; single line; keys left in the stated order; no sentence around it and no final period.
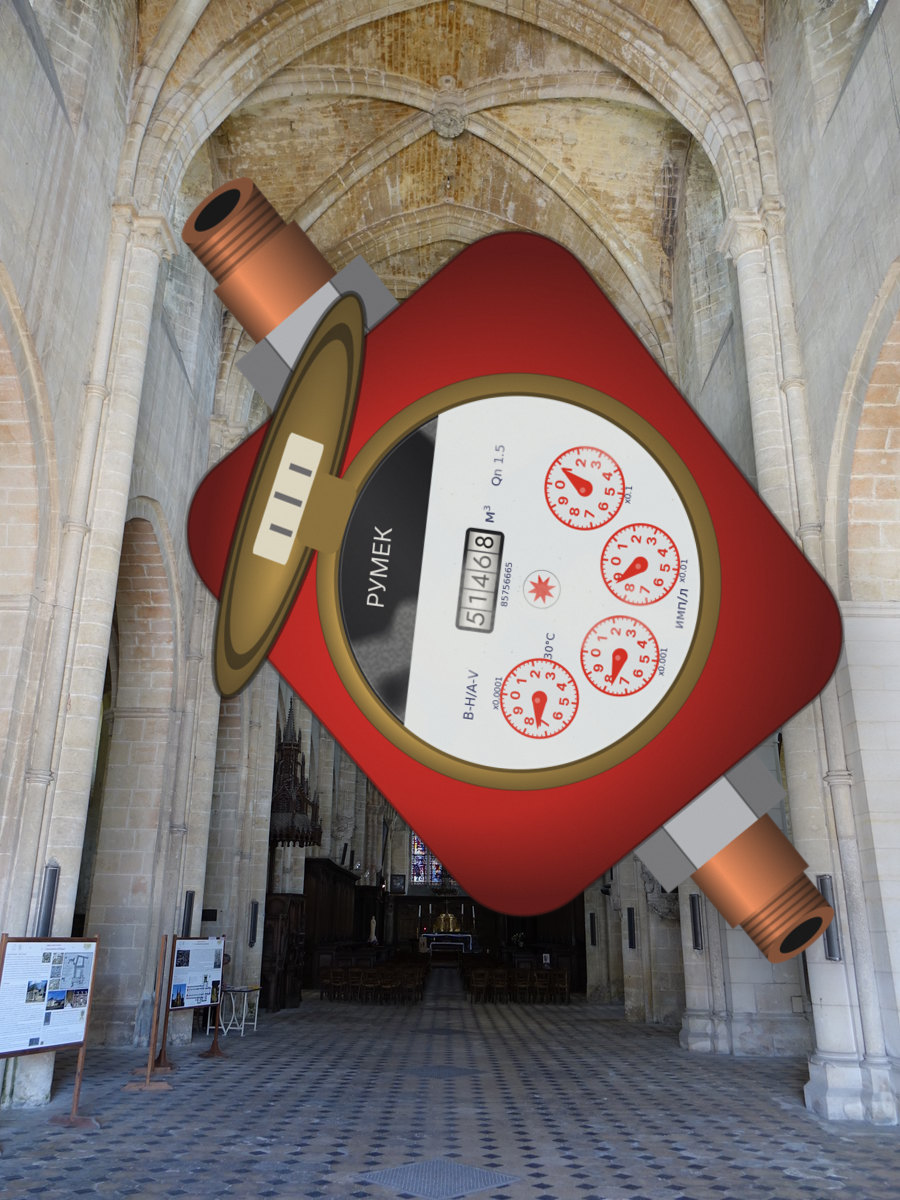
{"value": 51468.0877, "unit": "m³"}
